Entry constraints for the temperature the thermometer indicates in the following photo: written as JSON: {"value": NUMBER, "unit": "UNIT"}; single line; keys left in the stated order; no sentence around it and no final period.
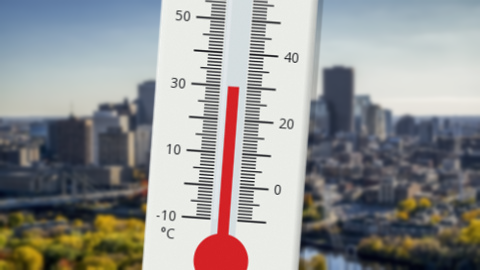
{"value": 30, "unit": "°C"}
